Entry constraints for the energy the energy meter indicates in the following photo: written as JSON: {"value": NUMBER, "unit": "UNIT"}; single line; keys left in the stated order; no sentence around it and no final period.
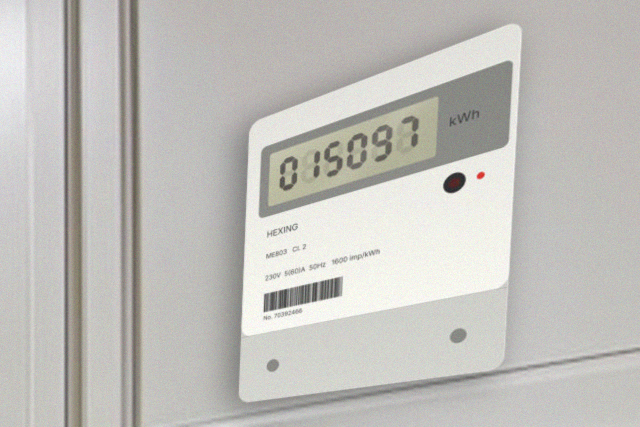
{"value": 15097, "unit": "kWh"}
